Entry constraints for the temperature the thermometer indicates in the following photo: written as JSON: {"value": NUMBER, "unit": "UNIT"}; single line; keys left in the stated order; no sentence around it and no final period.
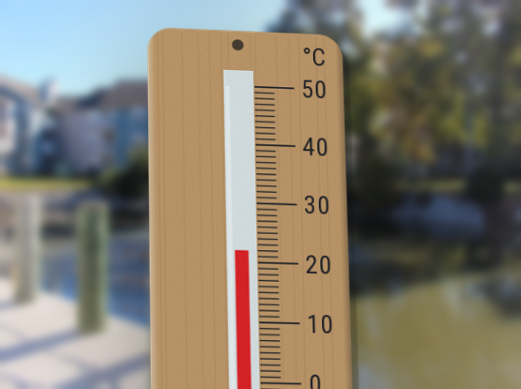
{"value": 22, "unit": "°C"}
